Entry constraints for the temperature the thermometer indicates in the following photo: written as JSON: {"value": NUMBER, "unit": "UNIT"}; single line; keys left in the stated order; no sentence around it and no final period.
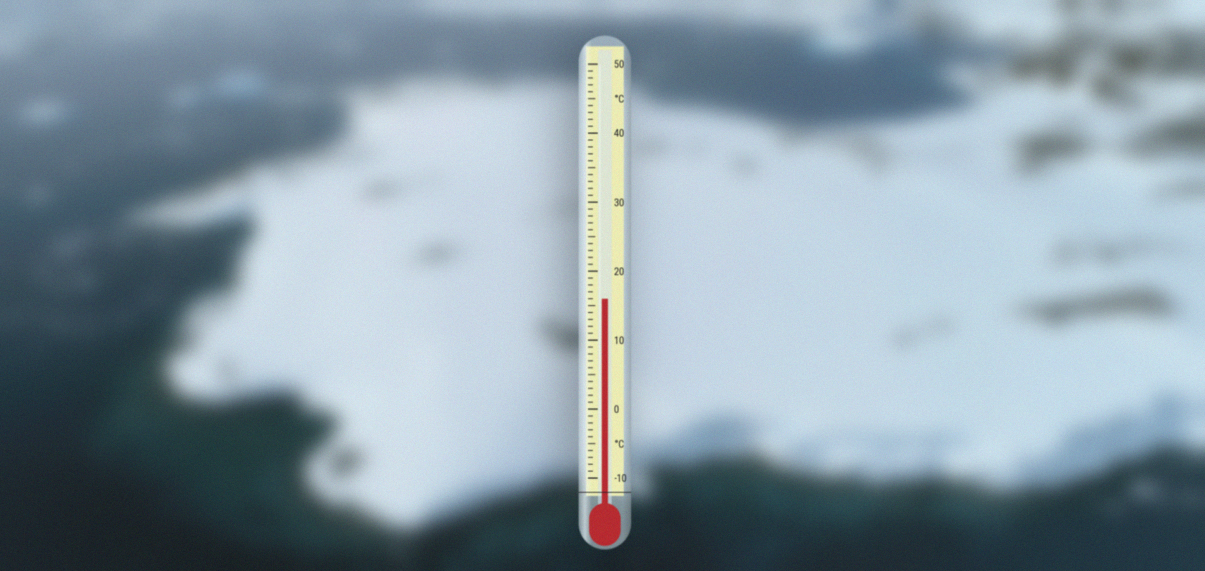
{"value": 16, "unit": "°C"}
